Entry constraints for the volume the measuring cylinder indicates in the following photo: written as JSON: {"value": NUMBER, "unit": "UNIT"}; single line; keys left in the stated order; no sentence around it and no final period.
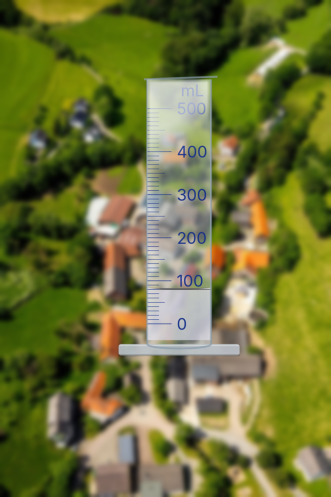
{"value": 80, "unit": "mL"}
